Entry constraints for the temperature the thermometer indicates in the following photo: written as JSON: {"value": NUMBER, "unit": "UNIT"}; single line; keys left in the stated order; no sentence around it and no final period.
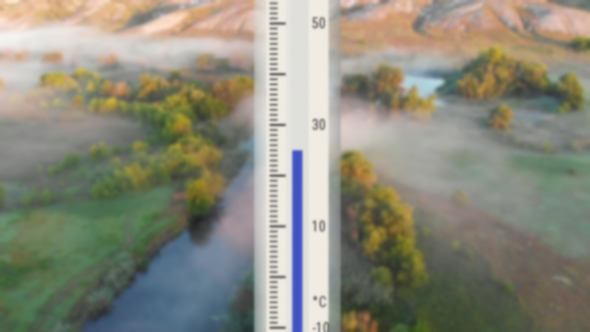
{"value": 25, "unit": "°C"}
